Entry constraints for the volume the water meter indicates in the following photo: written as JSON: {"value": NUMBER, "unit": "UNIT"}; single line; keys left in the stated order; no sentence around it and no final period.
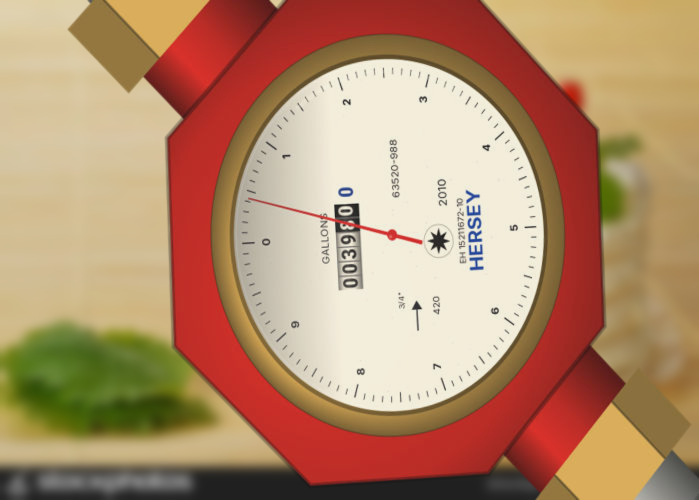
{"value": 39800.4, "unit": "gal"}
